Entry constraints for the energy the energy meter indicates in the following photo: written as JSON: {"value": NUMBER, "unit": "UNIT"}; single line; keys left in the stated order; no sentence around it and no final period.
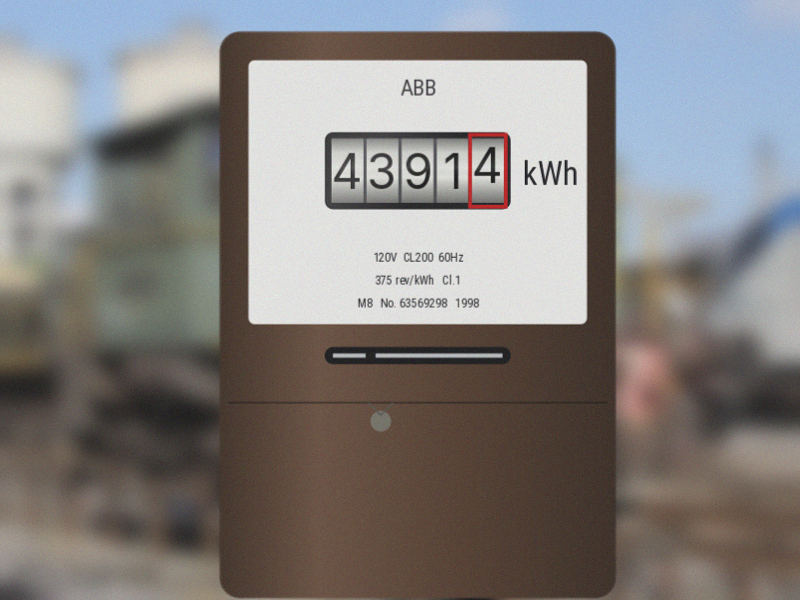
{"value": 4391.4, "unit": "kWh"}
